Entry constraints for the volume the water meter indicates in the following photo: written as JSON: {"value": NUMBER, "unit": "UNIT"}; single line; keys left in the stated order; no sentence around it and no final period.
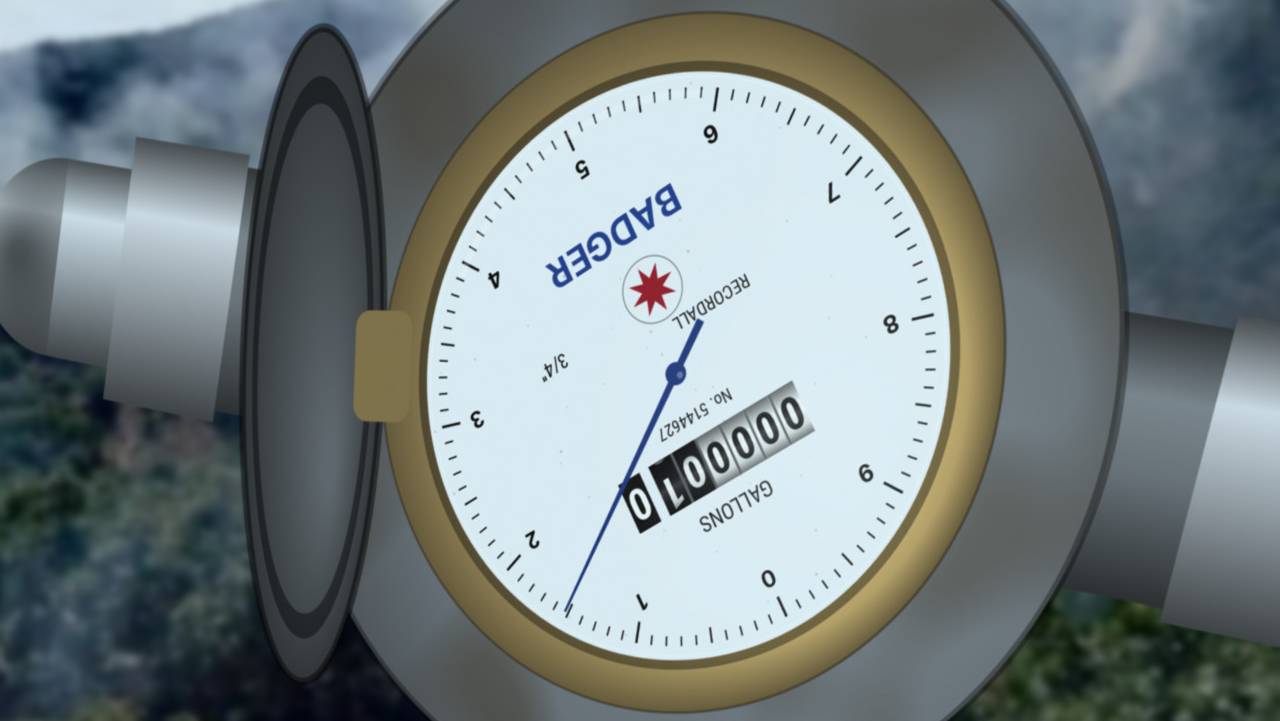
{"value": 11.5, "unit": "gal"}
